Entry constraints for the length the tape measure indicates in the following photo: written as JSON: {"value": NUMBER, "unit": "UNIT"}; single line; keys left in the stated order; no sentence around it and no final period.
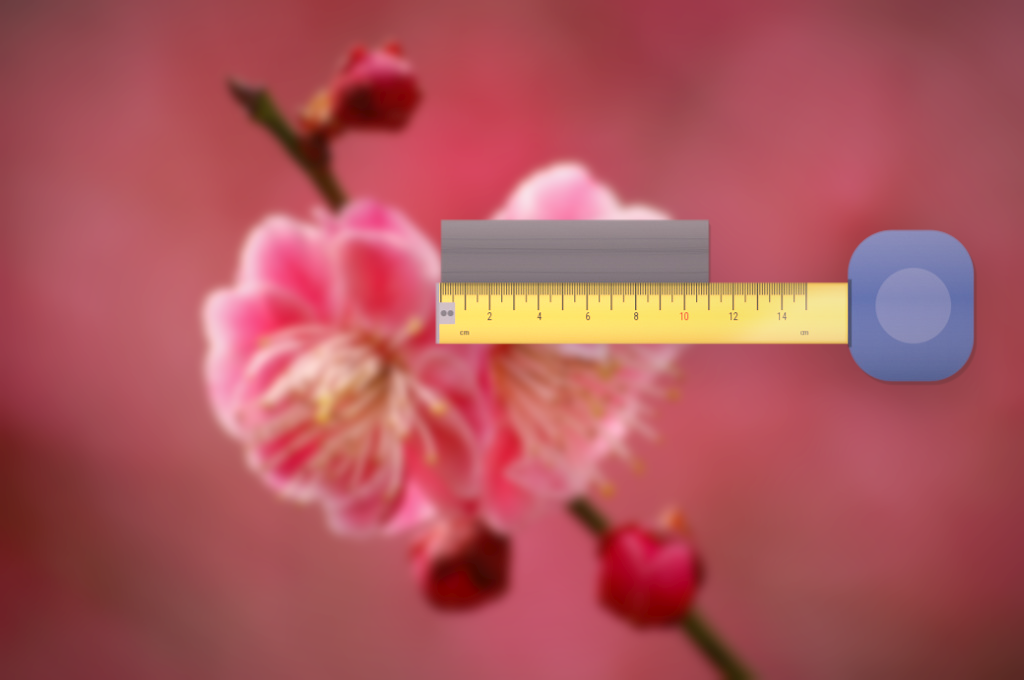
{"value": 11, "unit": "cm"}
